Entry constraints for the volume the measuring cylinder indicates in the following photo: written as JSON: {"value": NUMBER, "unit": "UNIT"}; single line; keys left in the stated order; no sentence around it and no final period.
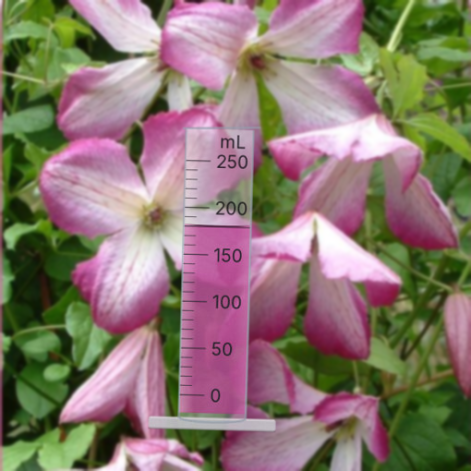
{"value": 180, "unit": "mL"}
